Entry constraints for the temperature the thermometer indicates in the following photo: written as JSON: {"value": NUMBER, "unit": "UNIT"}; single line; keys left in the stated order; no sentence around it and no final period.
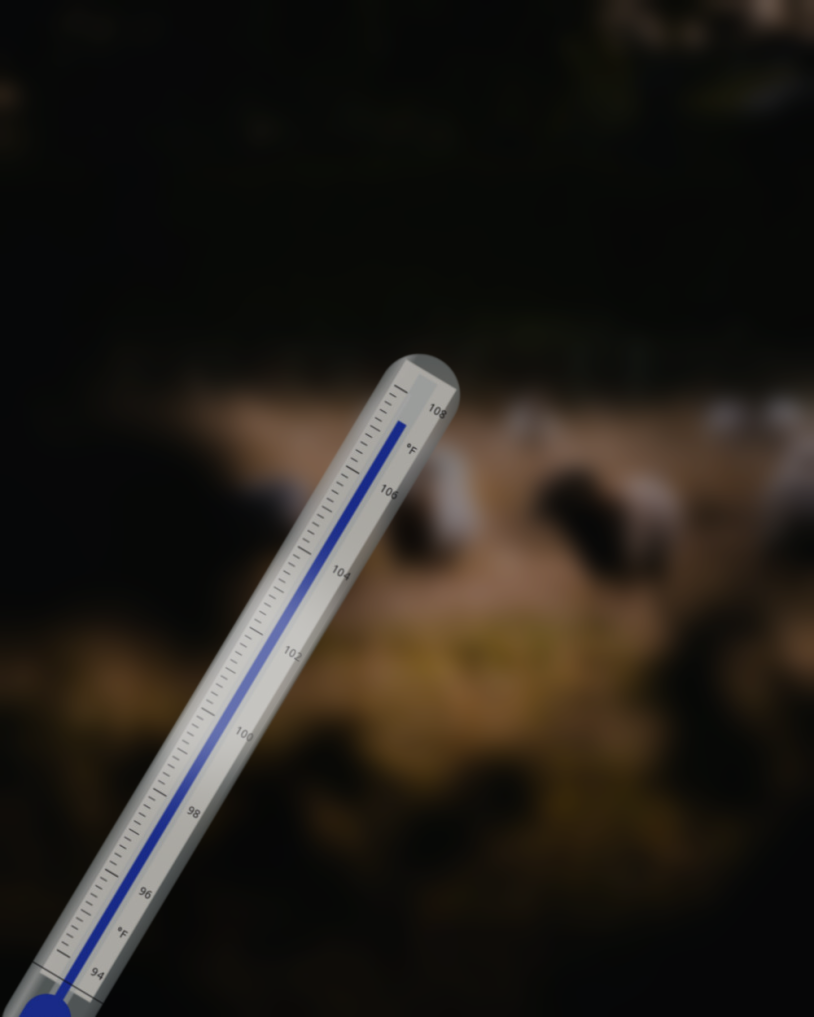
{"value": 107.4, "unit": "°F"}
